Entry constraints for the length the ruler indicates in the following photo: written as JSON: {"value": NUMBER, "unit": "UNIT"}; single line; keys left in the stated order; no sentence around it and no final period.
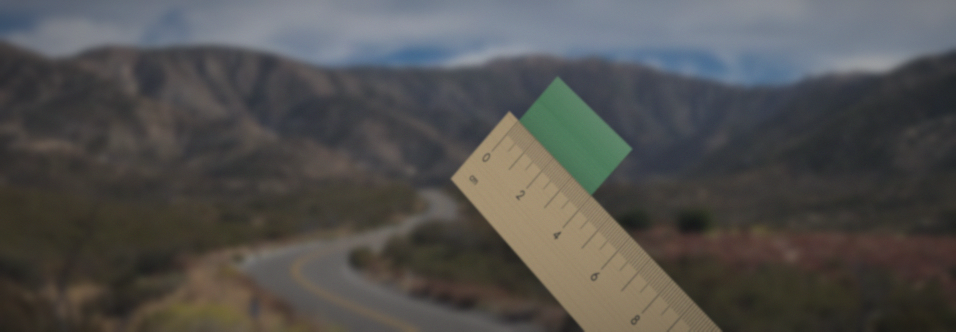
{"value": 4, "unit": "cm"}
